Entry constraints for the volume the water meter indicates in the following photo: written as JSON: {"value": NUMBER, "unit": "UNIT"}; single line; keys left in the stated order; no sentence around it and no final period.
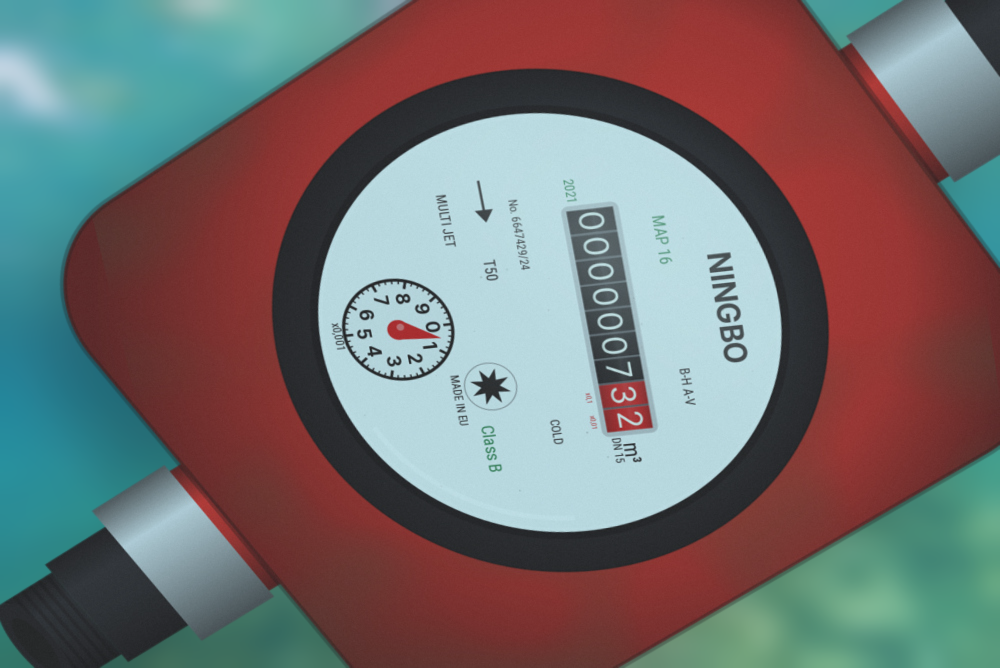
{"value": 7.320, "unit": "m³"}
